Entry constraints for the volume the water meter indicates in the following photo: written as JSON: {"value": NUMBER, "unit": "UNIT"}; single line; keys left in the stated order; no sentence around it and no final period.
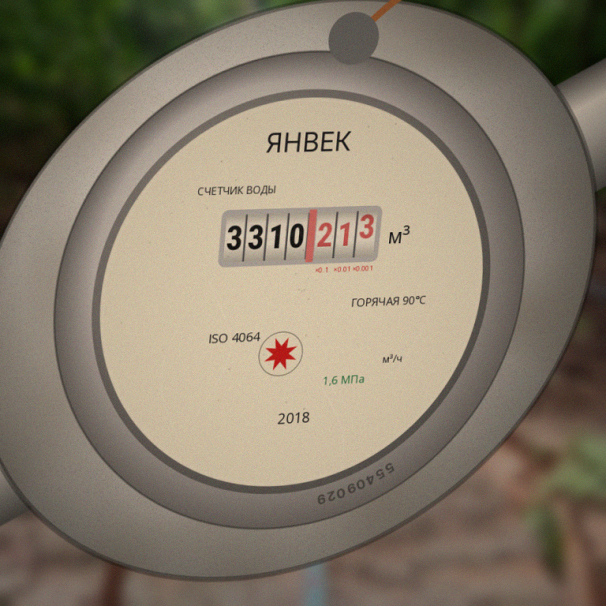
{"value": 3310.213, "unit": "m³"}
